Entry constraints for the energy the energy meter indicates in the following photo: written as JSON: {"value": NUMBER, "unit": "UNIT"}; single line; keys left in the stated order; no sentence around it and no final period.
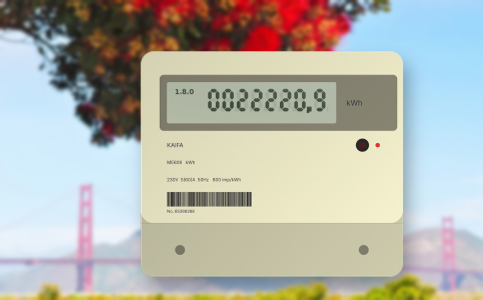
{"value": 22220.9, "unit": "kWh"}
